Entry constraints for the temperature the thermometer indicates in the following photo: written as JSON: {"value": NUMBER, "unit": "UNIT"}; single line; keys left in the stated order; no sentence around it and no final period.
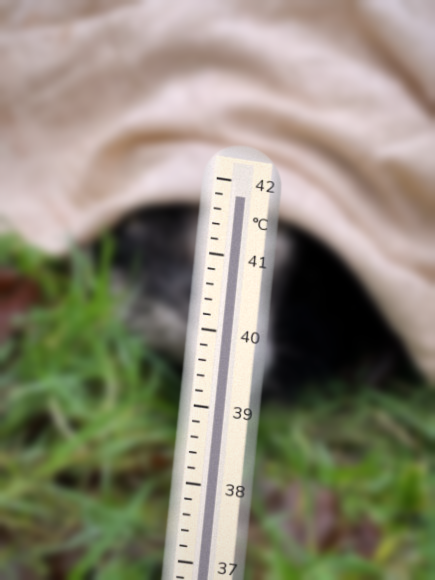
{"value": 41.8, "unit": "°C"}
